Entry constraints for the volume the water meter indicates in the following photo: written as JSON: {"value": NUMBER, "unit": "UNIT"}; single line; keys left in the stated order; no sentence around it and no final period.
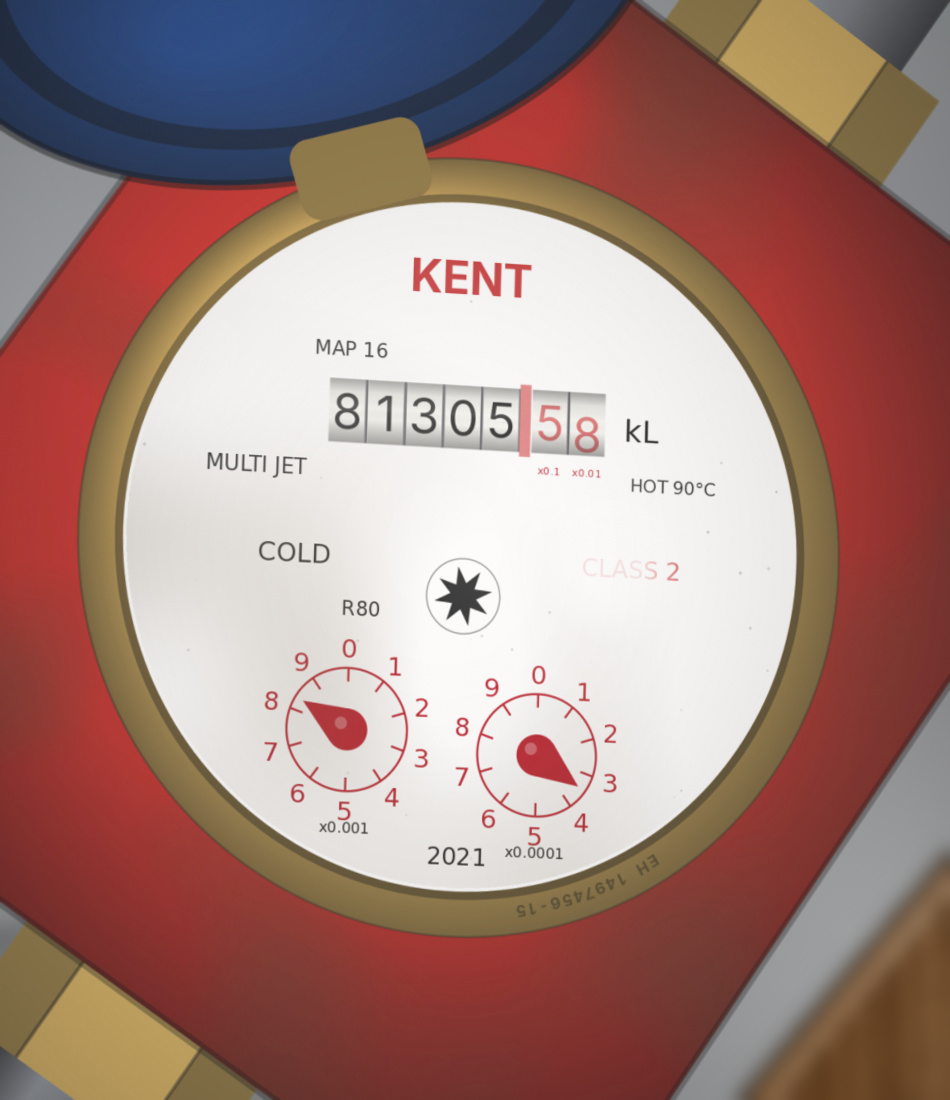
{"value": 81305.5783, "unit": "kL"}
